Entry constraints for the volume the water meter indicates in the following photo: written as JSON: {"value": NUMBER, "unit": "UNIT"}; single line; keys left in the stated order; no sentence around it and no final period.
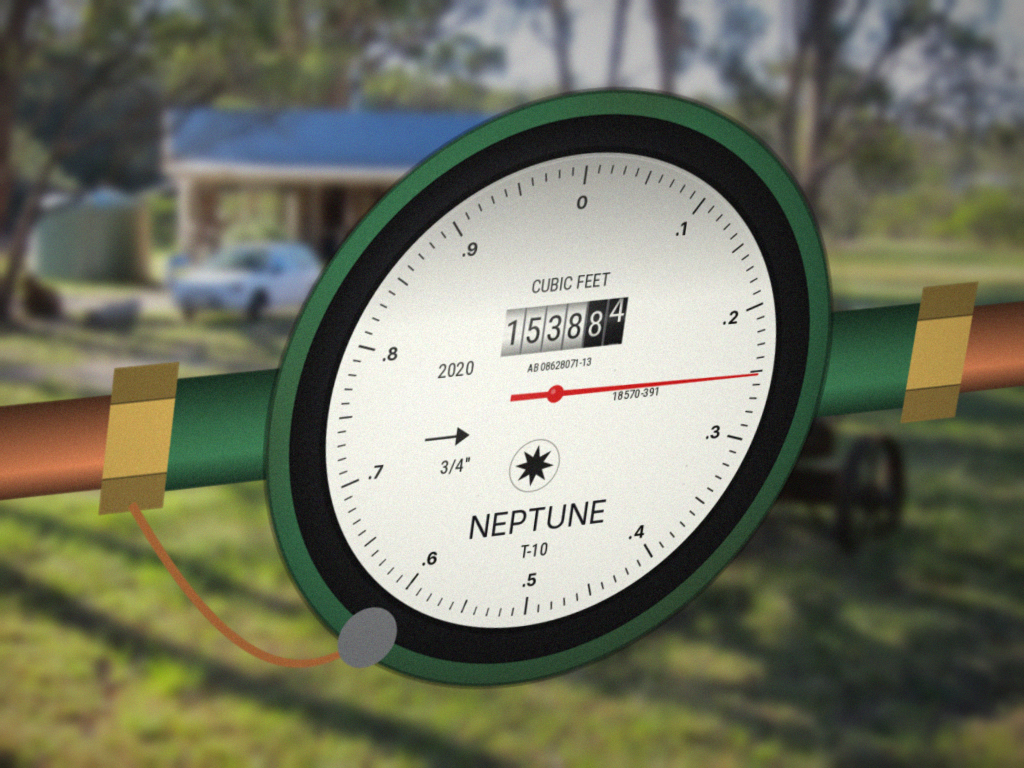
{"value": 153884.25, "unit": "ft³"}
